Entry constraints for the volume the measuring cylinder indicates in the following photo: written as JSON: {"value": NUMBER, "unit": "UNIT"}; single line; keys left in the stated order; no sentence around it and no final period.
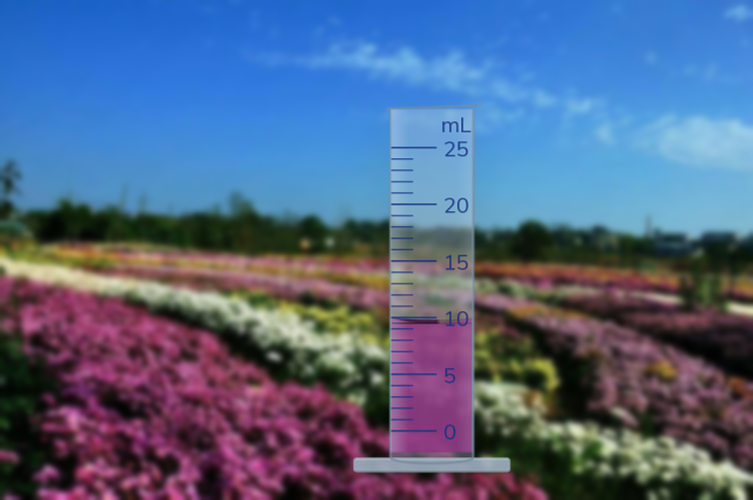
{"value": 9.5, "unit": "mL"}
